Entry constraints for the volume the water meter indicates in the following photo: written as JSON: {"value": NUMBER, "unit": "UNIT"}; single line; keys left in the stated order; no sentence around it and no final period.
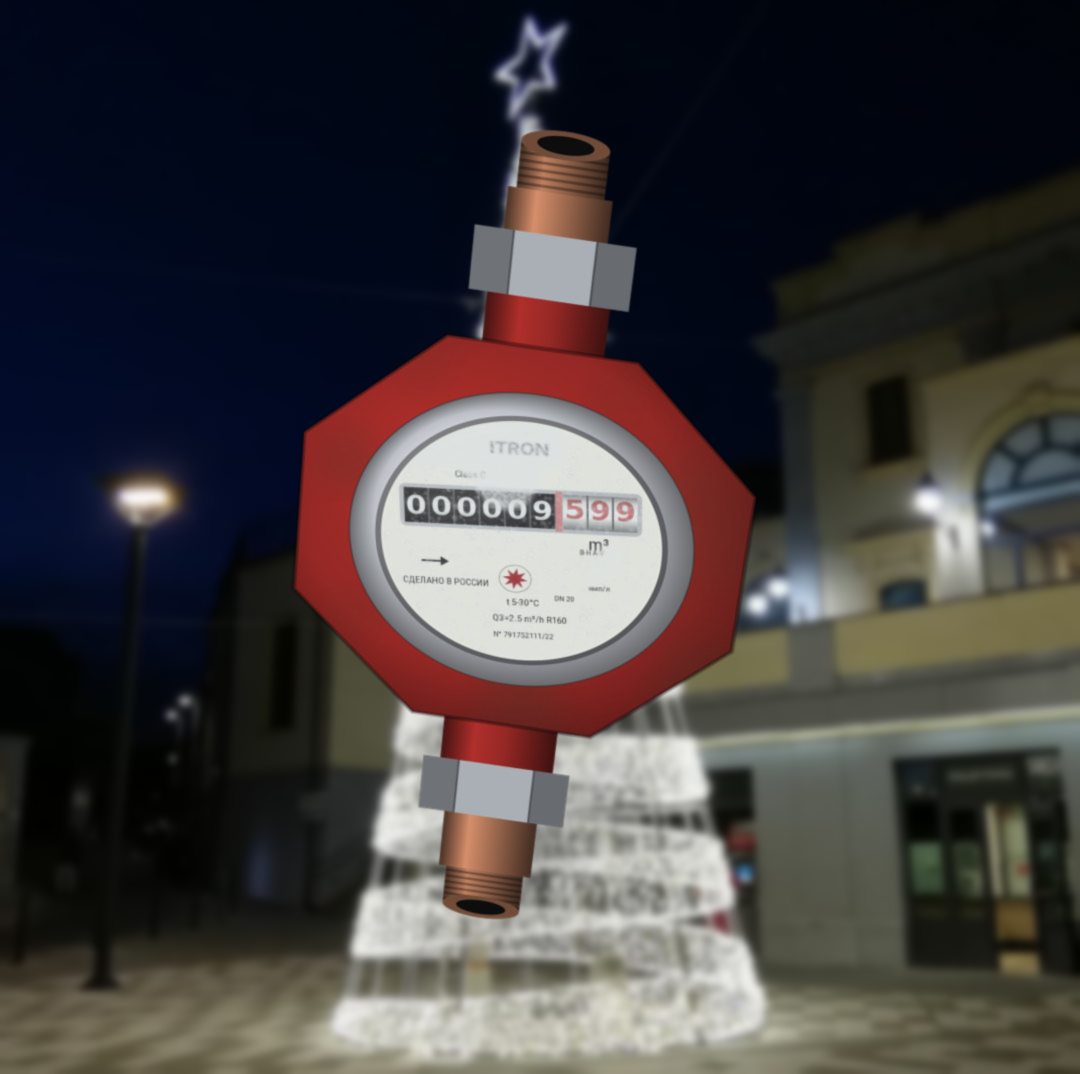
{"value": 9.599, "unit": "m³"}
